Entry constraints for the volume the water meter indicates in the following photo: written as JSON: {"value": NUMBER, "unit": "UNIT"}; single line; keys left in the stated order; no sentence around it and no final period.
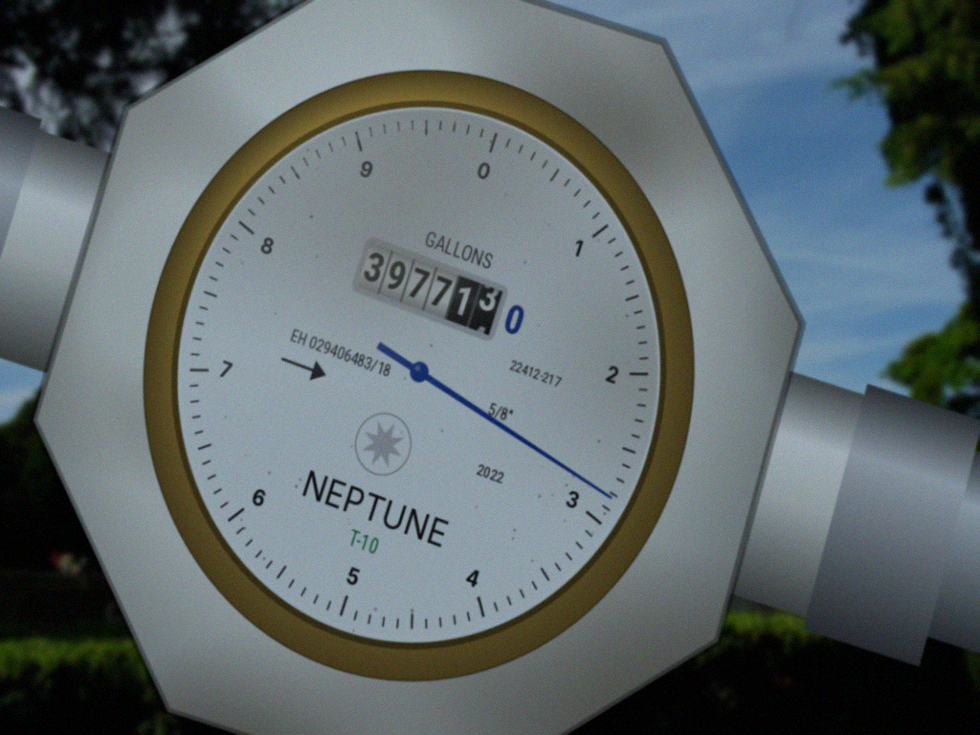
{"value": 3977132.8, "unit": "gal"}
